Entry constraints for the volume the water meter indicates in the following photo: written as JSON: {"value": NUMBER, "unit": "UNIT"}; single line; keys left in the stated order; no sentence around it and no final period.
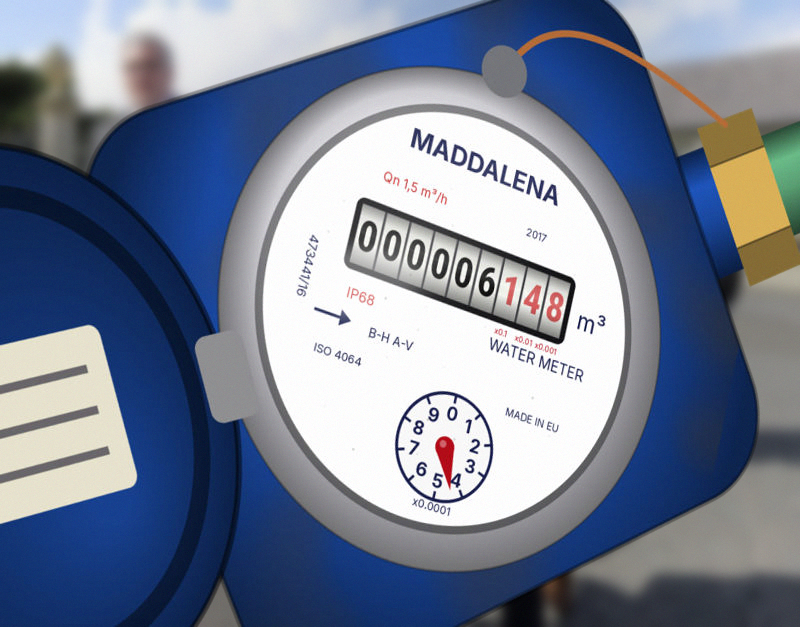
{"value": 6.1484, "unit": "m³"}
